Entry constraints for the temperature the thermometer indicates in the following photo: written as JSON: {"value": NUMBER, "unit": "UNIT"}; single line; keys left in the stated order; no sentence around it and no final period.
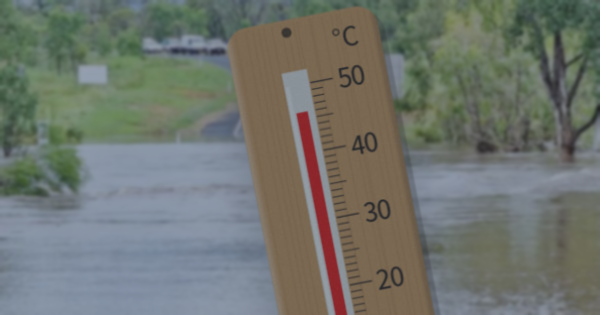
{"value": 46, "unit": "°C"}
